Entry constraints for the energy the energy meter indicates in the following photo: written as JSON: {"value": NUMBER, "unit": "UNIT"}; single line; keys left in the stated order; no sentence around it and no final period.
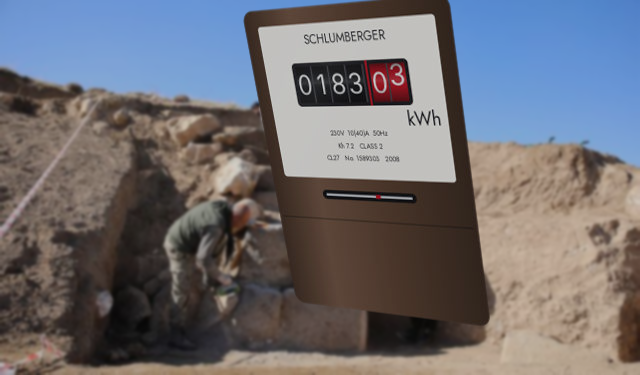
{"value": 183.03, "unit": "kWh"}
